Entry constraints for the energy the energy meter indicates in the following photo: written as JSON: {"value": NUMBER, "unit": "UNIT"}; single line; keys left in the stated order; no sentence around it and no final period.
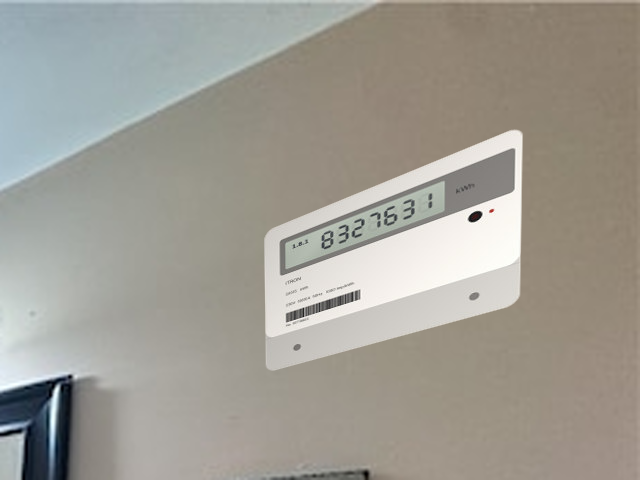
{"value": 8327631, "unit": "kWh"}
